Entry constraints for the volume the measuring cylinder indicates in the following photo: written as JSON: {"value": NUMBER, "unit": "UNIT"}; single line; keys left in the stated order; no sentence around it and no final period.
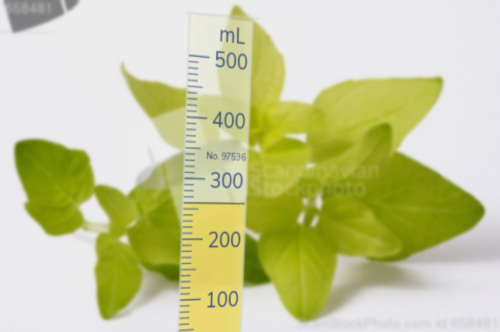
{"value": 260, "unit": "mL"}
